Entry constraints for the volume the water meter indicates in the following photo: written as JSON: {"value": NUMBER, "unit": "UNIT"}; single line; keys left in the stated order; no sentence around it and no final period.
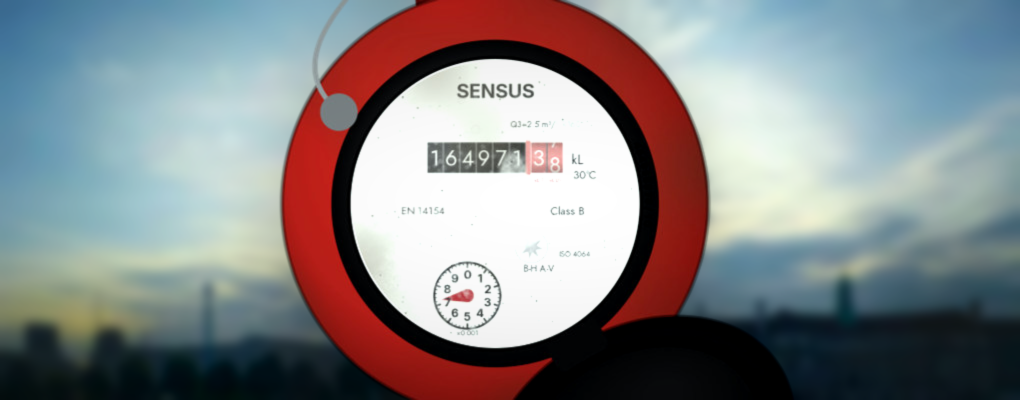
{"value": 164971.377, "unit": "kL"}
